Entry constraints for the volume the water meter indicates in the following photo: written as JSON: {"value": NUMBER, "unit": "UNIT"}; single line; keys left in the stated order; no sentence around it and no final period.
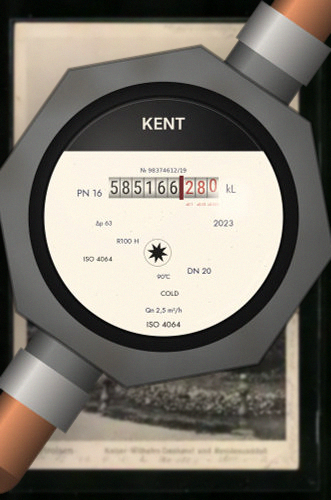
{"value": 585166.280, "unit": "kL"}
